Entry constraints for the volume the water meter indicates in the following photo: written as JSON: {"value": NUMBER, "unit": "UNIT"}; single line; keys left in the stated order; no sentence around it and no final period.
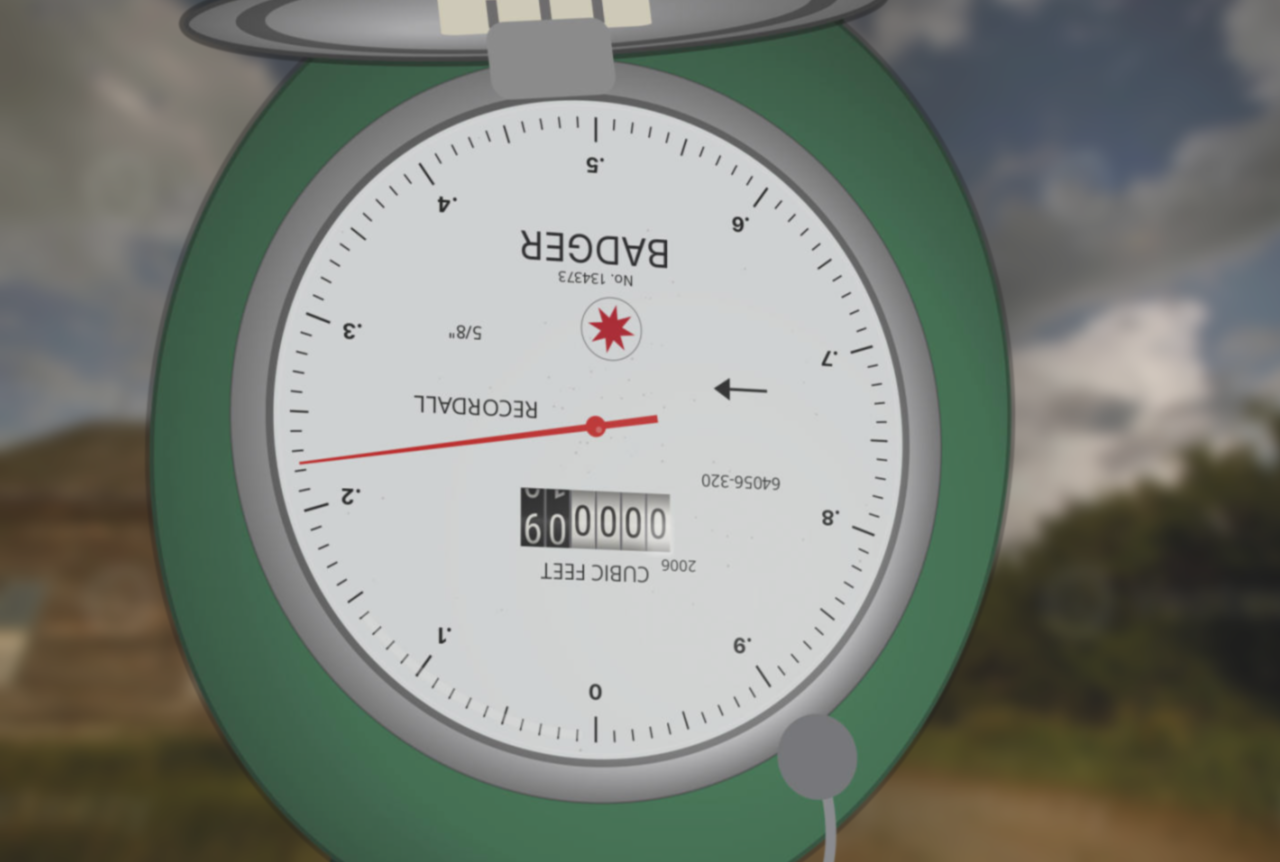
{"value": 9.22, "unit": "ft³"}
